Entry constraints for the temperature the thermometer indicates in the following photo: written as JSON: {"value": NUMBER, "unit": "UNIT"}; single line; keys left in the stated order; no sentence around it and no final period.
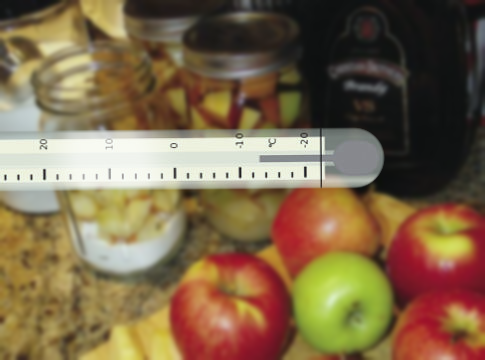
{"value": -13, "unit": "°C"}
